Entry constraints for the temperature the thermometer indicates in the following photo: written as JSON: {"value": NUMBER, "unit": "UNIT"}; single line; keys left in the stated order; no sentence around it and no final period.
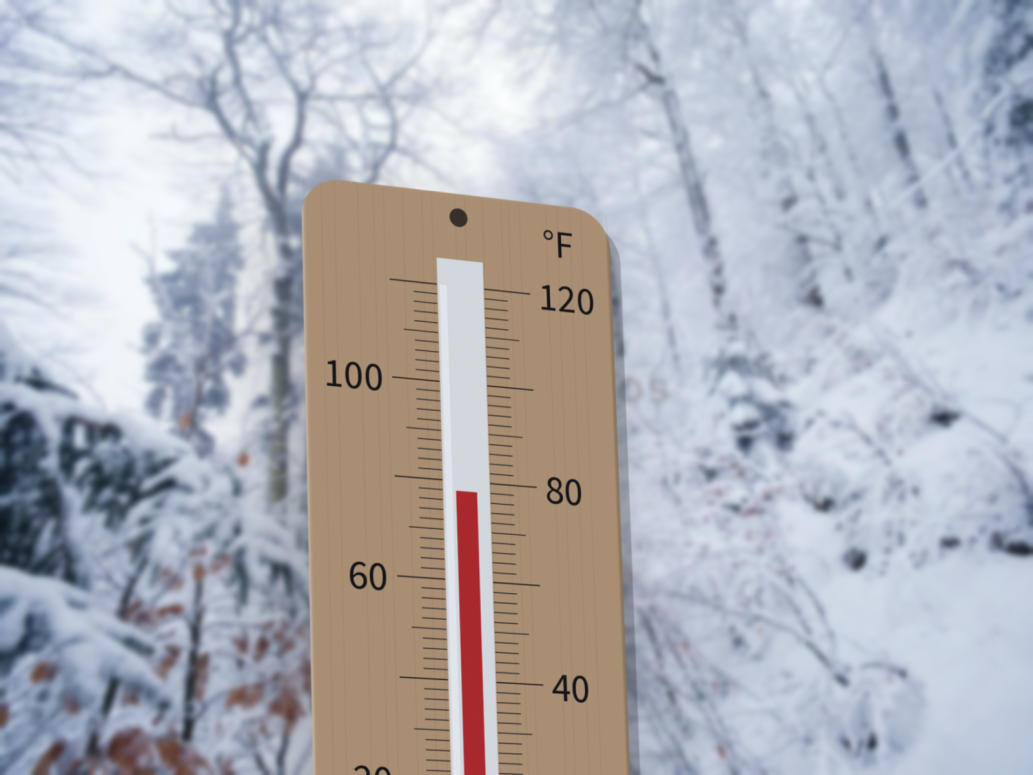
{"value": 78, "unit": "°F"}
